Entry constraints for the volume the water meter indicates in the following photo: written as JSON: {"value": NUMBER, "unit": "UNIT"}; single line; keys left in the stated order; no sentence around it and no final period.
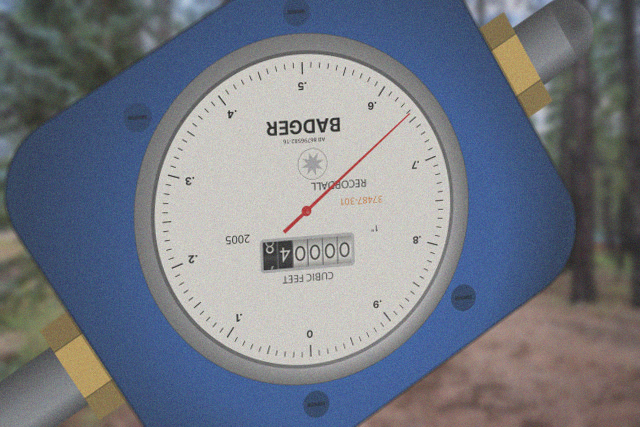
{"value": 47.64, "unit": "ft³"}
